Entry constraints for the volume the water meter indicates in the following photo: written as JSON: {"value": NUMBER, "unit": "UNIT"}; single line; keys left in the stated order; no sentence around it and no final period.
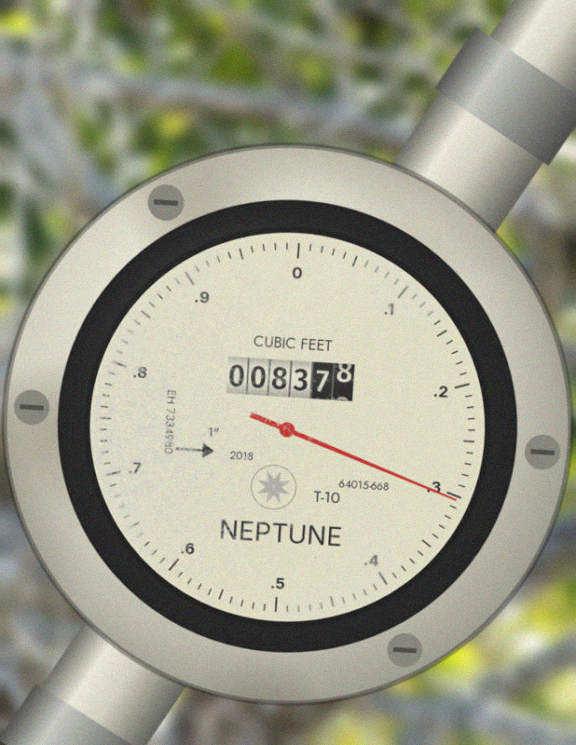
{"value": 8378.30, "unit": "ft³"}
